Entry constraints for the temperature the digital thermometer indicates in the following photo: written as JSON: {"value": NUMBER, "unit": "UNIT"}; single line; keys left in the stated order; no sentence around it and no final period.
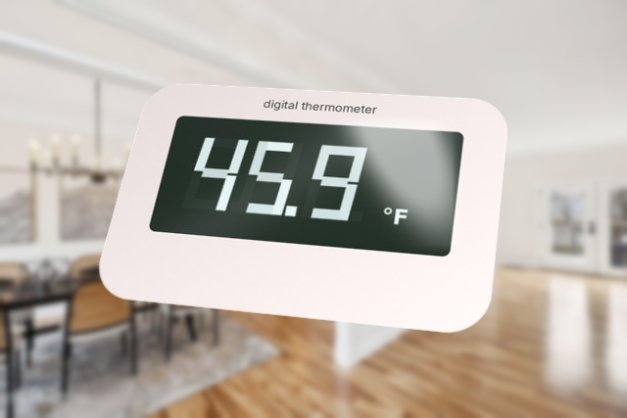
{"value": 45.9, "unit": "°F"}
